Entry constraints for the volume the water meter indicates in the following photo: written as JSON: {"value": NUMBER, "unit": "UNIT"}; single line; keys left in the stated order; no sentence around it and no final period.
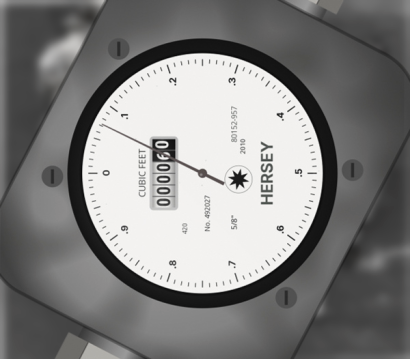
{"value": 60.07, "unit": "ft³"}
